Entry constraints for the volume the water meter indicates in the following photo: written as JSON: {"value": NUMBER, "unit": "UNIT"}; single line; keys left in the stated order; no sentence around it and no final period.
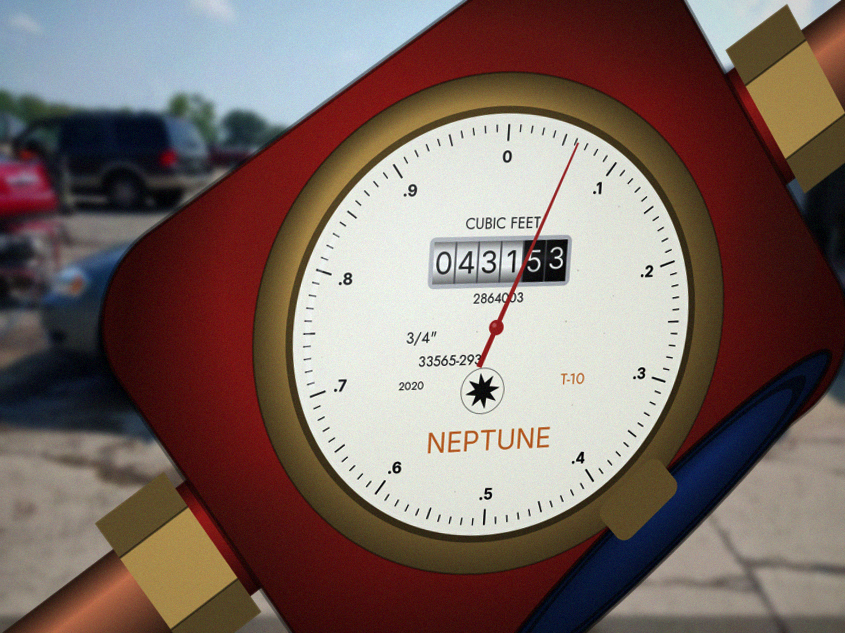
{"value": 43153.06, "unit": "ft³"}
